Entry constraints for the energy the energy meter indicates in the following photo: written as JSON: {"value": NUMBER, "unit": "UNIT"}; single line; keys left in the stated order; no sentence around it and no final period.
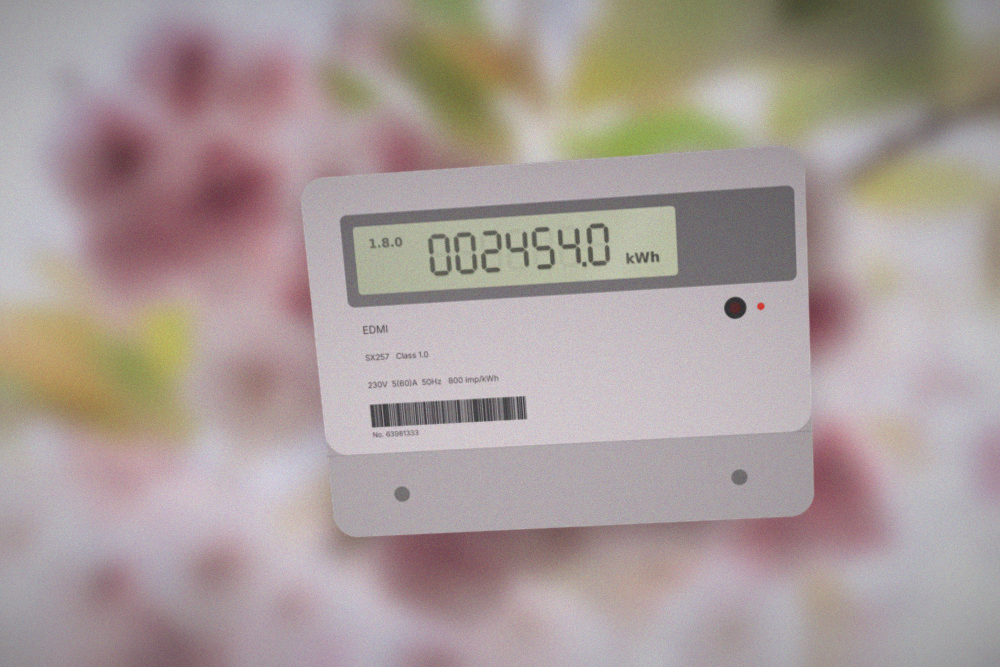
{"value": 2454.0, "unit": "kWh"}
